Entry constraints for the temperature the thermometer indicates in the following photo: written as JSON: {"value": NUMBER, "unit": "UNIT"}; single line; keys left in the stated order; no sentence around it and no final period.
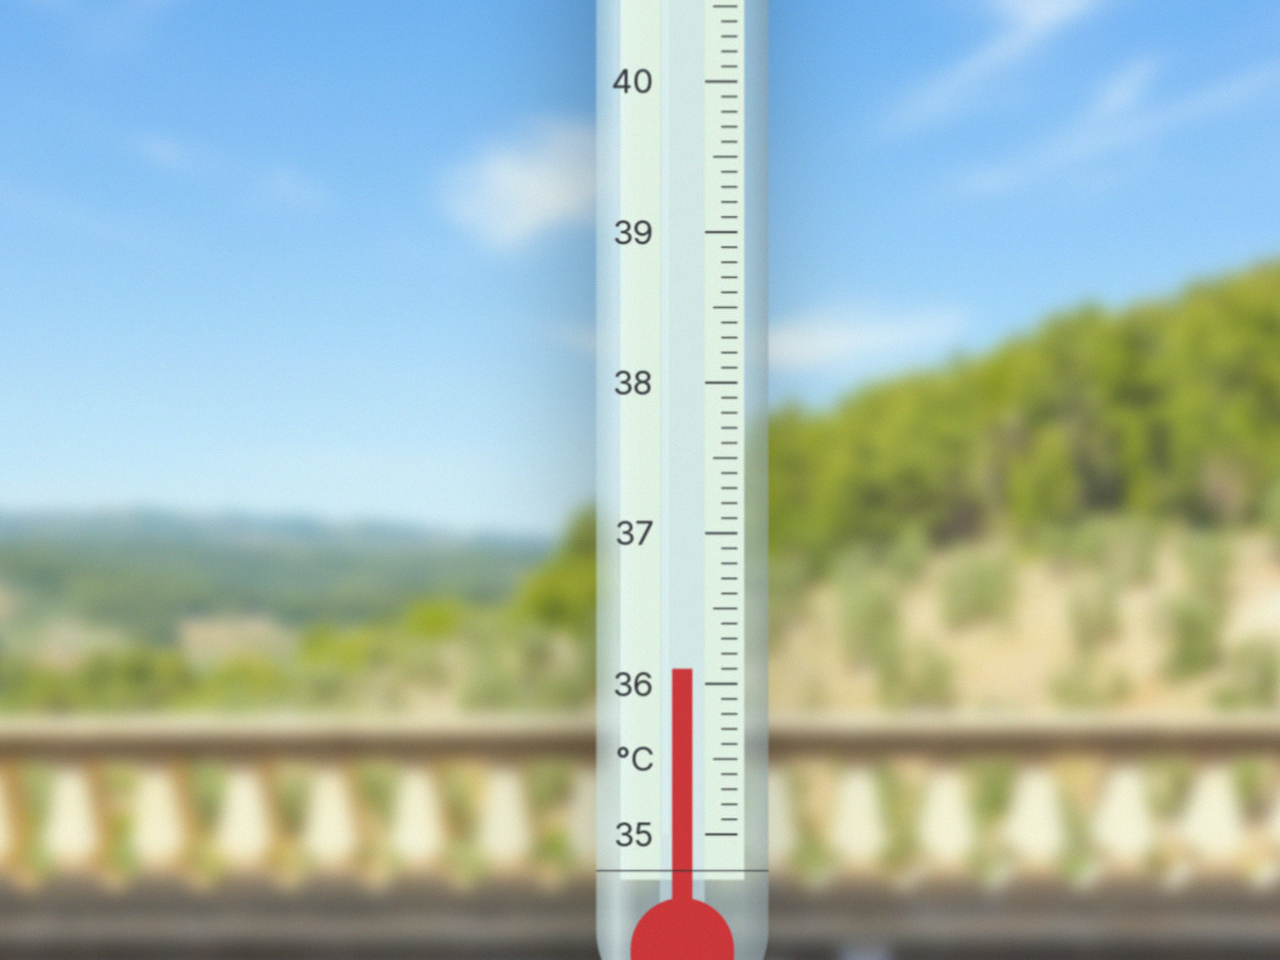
{"value": 36.1, "unit": "°C"}
